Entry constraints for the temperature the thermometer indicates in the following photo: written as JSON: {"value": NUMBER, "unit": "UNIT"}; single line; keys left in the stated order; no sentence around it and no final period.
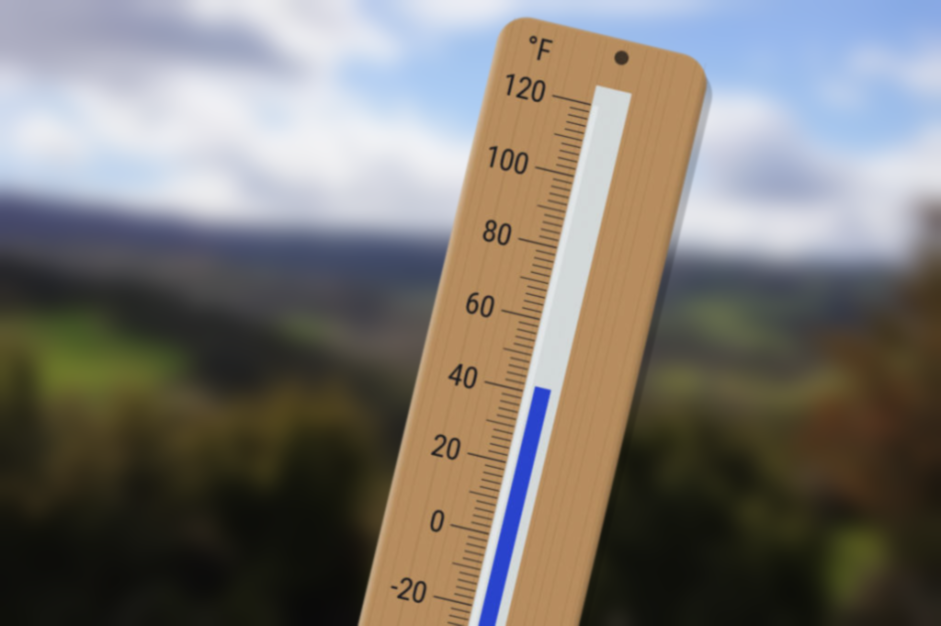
{"value": 42, "unit": "°F"}
